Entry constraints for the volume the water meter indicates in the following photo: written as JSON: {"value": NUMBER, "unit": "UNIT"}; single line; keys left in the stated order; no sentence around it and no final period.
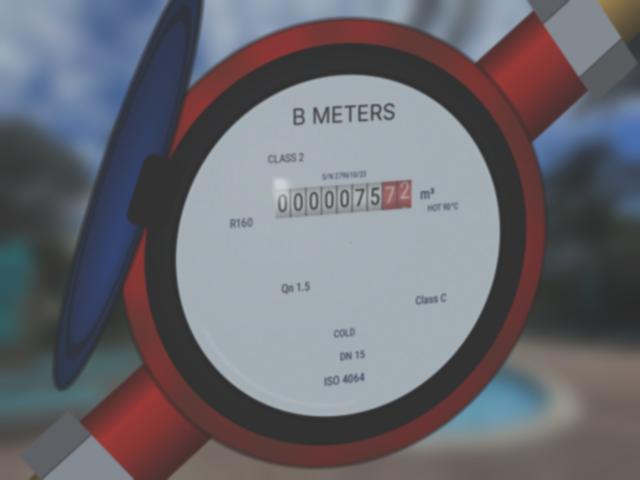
{"value": 75.72, "unit": "m³"}
